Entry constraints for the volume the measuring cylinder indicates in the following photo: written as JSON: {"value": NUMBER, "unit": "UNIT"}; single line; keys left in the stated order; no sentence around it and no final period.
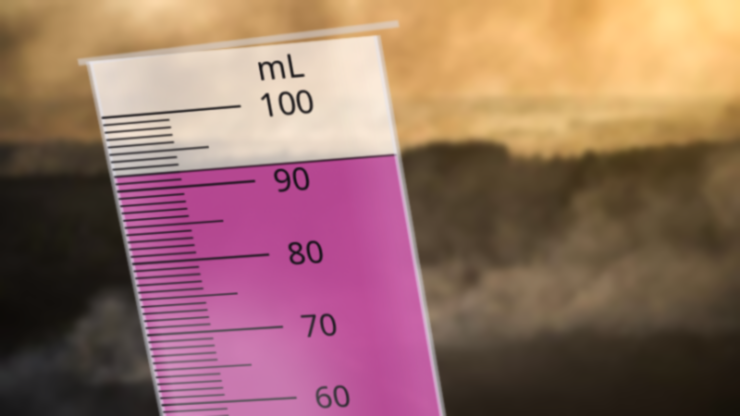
{"value": 92, "unit": "mL"}
